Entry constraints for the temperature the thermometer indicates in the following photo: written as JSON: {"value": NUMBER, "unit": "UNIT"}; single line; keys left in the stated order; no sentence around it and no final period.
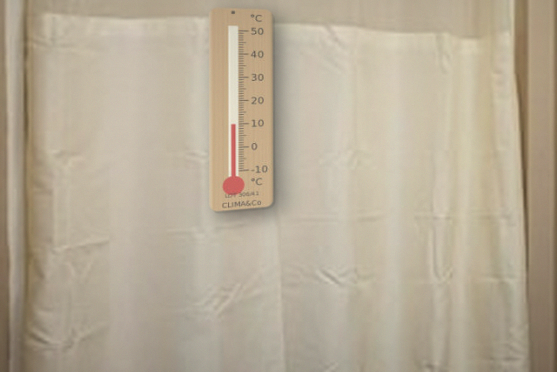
{"value": 10, "unit": "°C"}
